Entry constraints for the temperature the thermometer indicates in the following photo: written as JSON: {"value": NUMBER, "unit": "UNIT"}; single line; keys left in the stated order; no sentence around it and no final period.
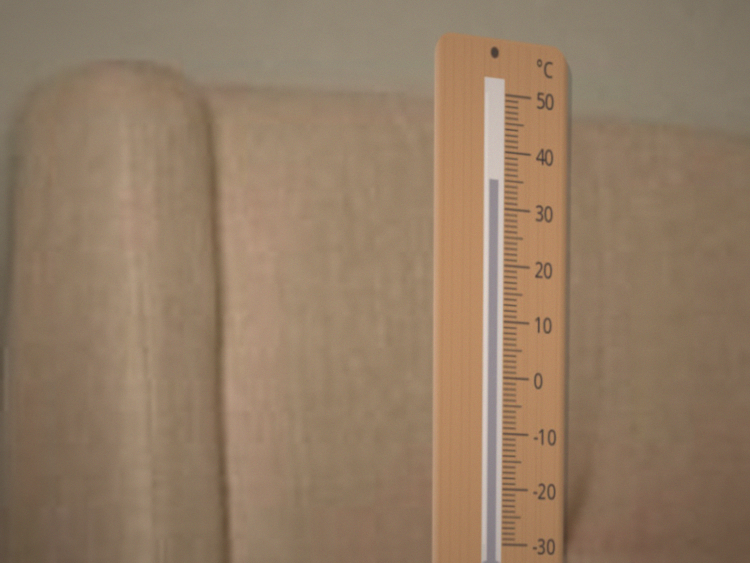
{"value": 35, "unit": "°C"}
